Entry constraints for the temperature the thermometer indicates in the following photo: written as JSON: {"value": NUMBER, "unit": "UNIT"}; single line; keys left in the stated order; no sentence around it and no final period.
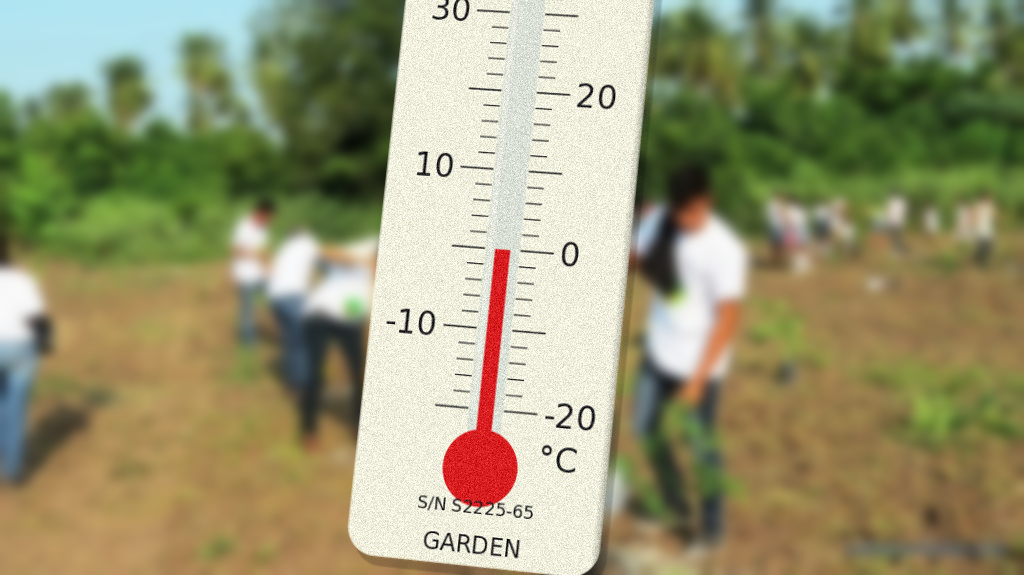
{"value": 0, "unit": "°C"}
